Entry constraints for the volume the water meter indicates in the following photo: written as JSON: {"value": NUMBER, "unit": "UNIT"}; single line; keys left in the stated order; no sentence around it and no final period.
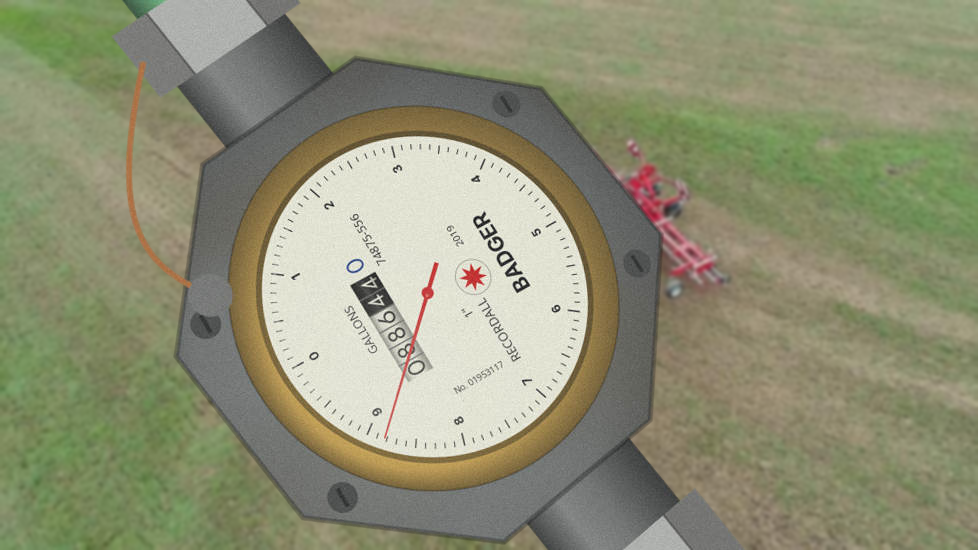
{"value": 886438.8, "unit": "gal"}
